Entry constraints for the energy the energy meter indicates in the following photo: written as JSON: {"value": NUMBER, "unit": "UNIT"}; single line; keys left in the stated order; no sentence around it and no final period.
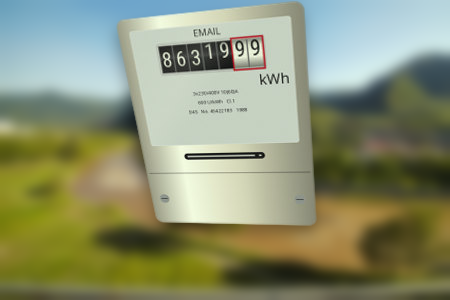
{"value": 86319.99, "unit": "kWh"}
